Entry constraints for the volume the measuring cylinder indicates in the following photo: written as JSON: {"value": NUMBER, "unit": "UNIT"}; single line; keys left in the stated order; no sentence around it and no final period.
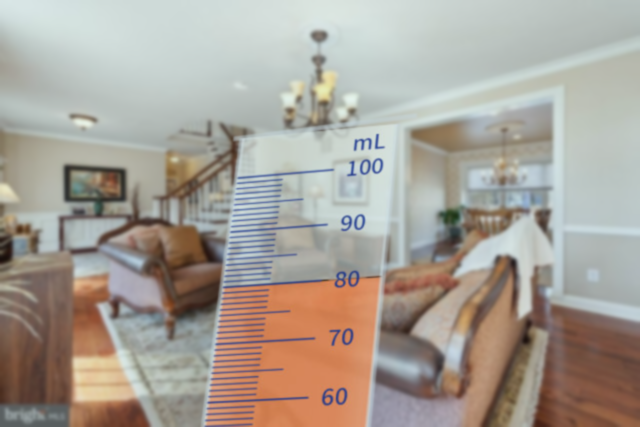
{"value": 80, "unit": "mL"}
